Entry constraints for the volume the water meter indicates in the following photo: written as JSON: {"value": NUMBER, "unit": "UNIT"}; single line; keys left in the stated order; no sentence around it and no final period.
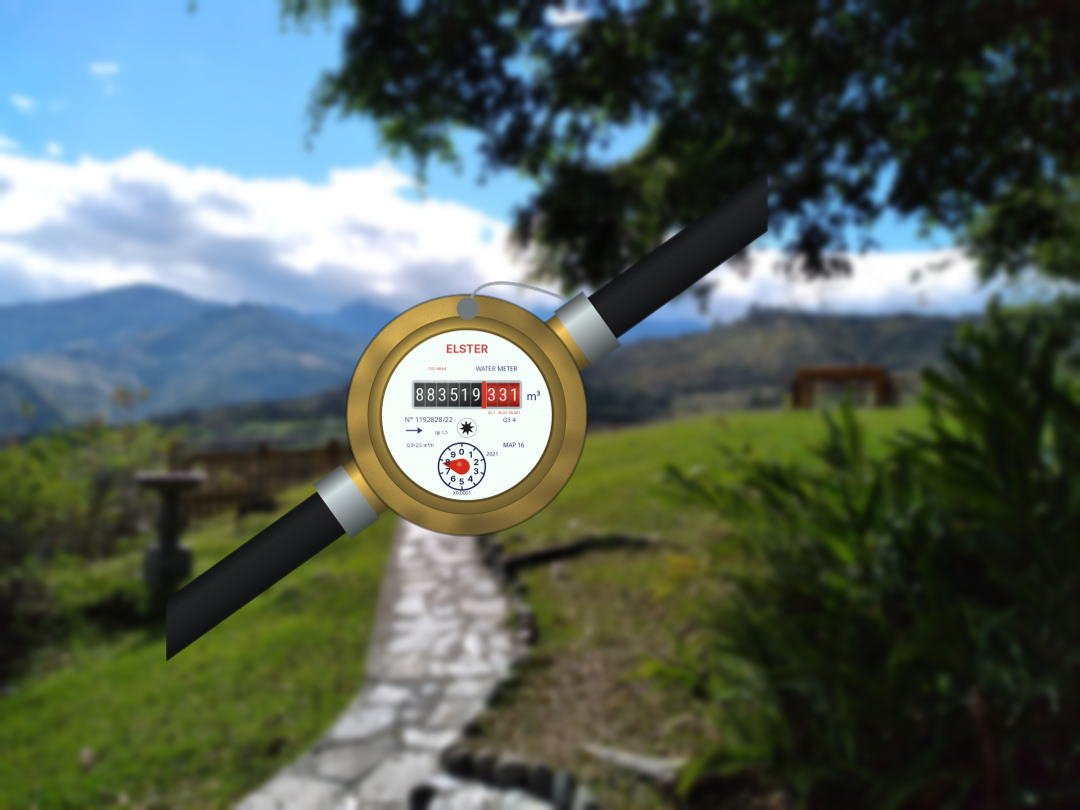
{"value": 883519.3317, "unit": "m³"}
